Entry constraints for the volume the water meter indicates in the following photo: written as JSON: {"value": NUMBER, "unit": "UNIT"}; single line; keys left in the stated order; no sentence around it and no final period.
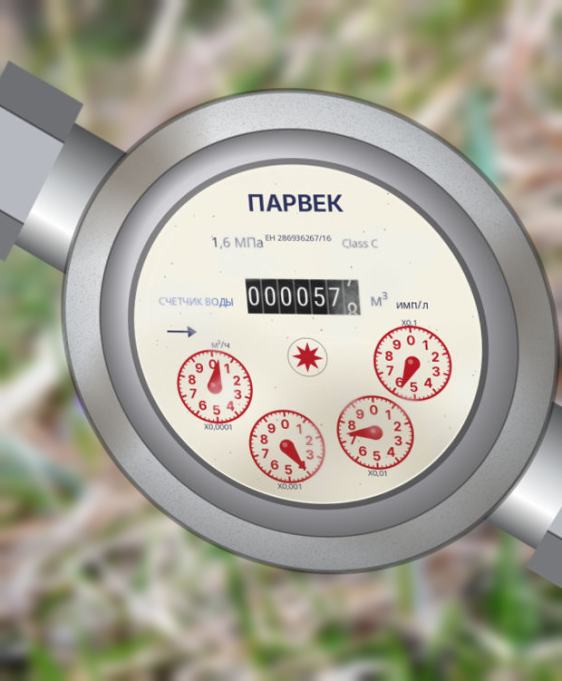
{"value": 577.5740, "unit": "m³"}
